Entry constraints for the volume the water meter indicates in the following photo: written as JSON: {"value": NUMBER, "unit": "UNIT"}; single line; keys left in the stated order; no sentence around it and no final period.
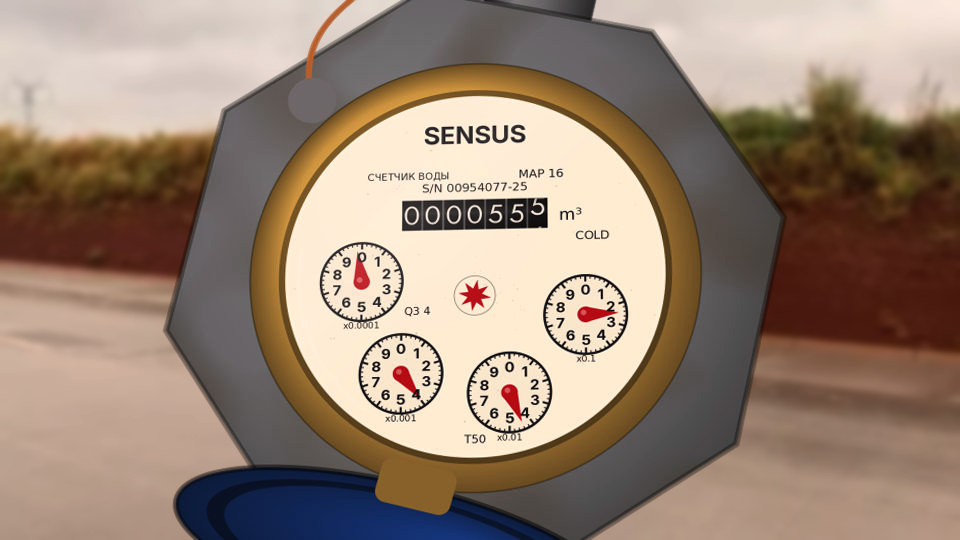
{"value": 555.2439, "unit": "m³"}
